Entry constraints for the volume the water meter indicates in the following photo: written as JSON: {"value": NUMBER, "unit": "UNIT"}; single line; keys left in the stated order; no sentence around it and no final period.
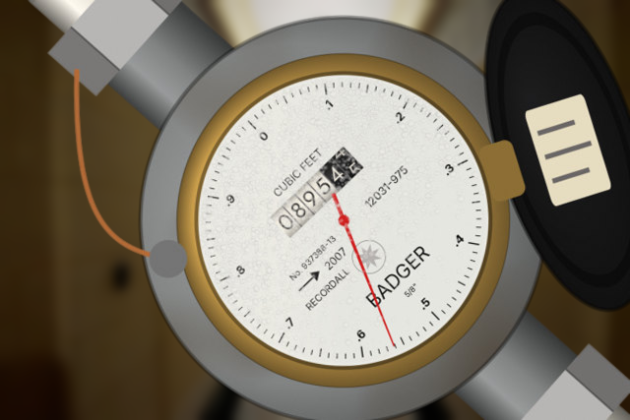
{"value": 89544.56, "unit": "ft³"}
